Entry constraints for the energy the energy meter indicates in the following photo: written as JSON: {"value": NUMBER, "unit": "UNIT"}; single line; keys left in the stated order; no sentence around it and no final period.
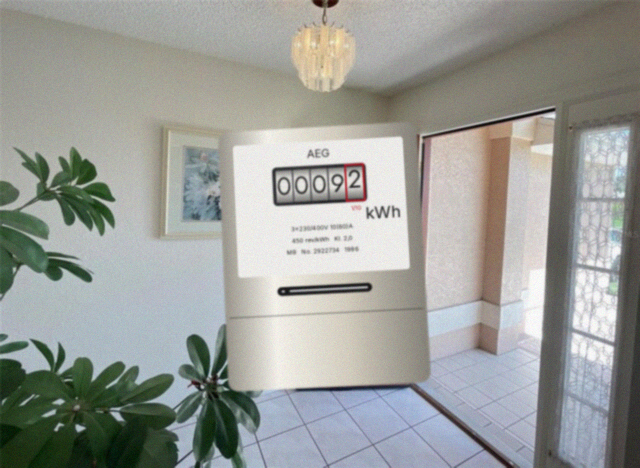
{"value": 9.2, "unit": "kWh"}
